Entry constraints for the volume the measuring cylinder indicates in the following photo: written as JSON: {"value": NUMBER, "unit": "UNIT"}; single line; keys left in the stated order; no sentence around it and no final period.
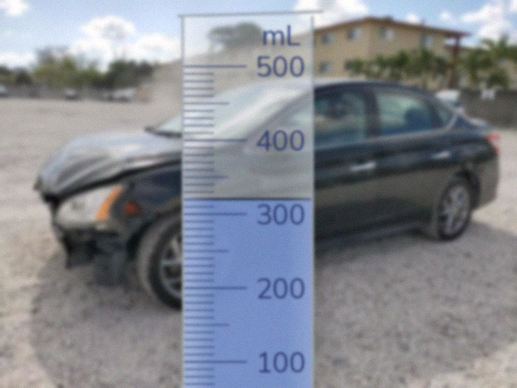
{"value": 320, "unit": "mL"}
